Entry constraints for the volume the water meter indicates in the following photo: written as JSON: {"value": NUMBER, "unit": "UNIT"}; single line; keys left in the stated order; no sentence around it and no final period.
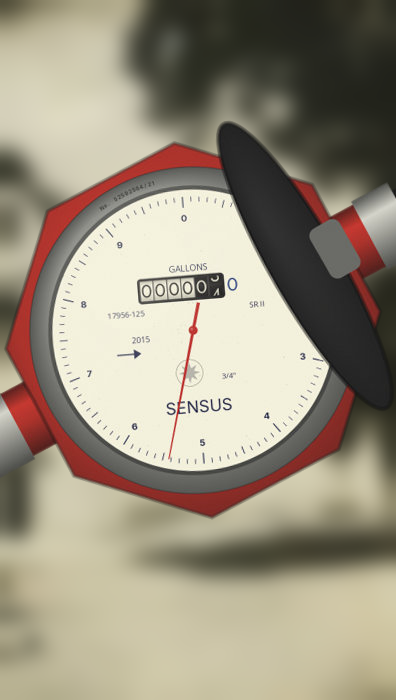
{"value": 35.4, "unit": "gal"}
